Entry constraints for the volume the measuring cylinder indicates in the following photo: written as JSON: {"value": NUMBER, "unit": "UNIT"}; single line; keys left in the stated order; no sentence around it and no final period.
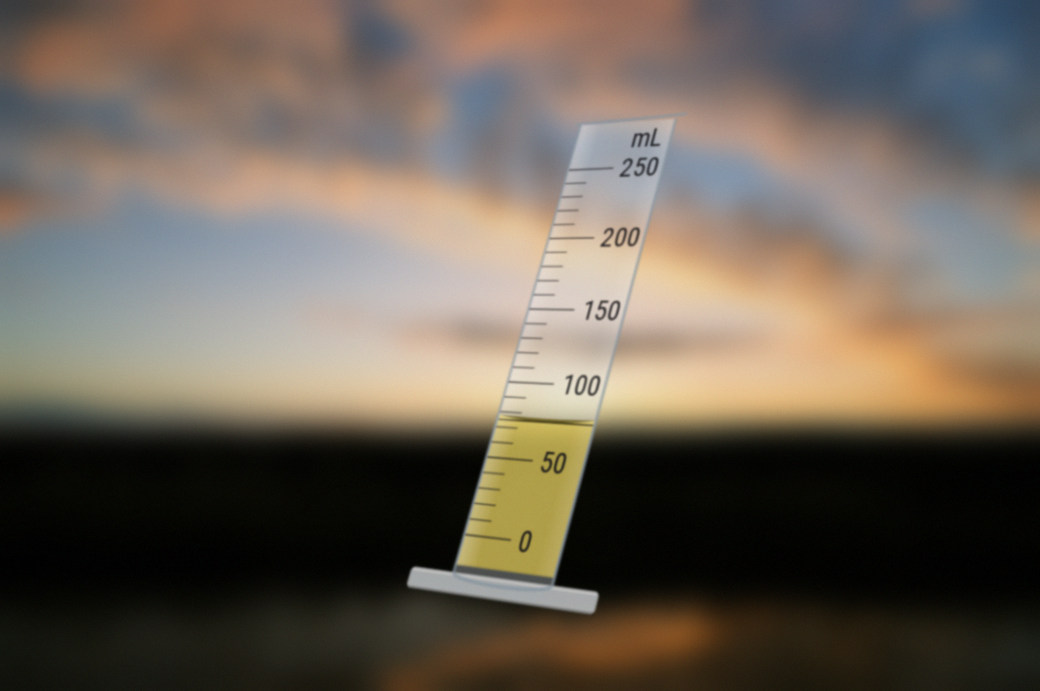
{"value": 75, "unit": "mL"}
